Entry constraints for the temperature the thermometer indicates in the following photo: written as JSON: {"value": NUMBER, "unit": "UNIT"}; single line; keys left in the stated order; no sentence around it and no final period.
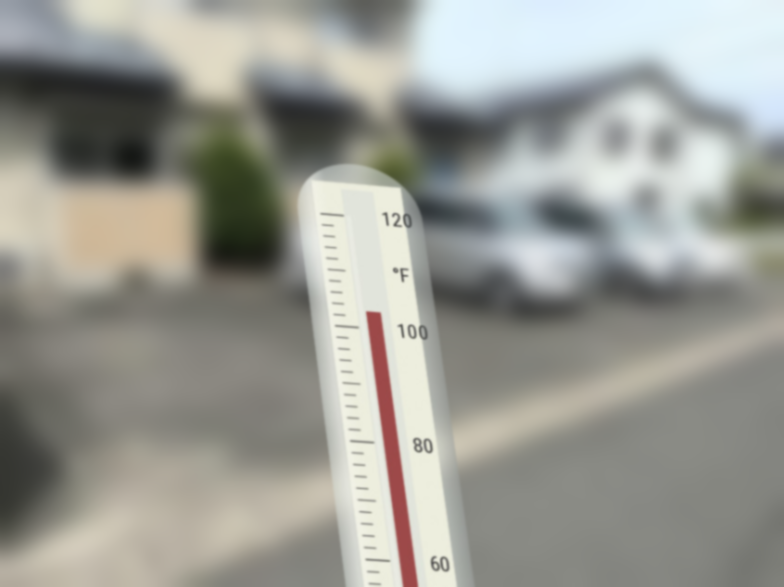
{"value": 103, "unit": "°F"}
